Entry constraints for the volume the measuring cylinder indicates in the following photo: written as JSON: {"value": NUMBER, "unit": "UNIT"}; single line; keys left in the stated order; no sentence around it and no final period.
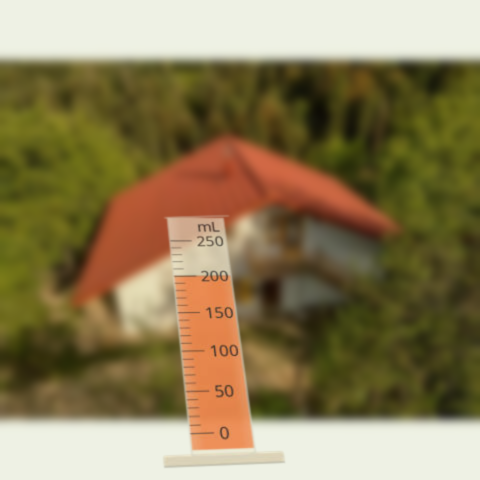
{"value": 200, "unit": "mL"}
